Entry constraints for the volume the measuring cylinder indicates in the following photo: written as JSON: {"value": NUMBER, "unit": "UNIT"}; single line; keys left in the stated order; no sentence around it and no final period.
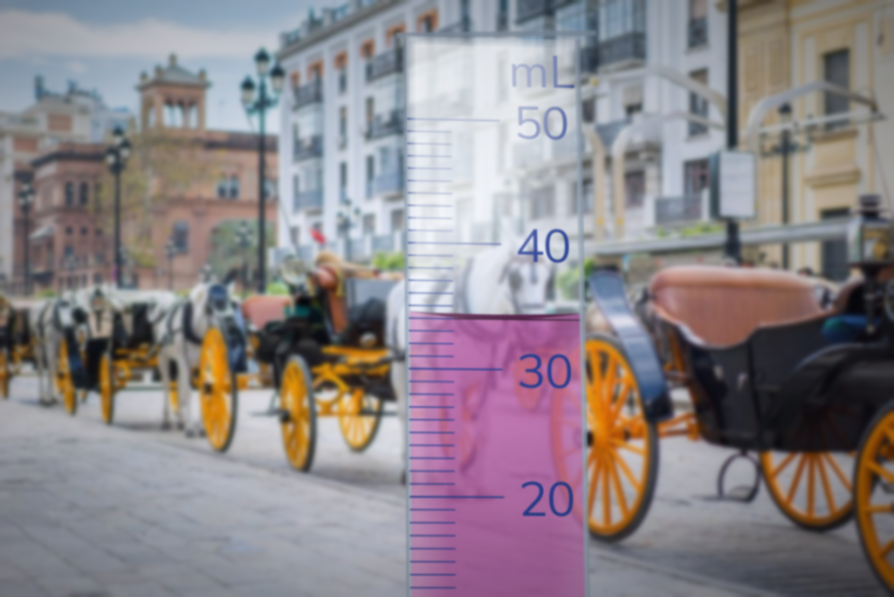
{"value": 34, "unit": "mL"}
